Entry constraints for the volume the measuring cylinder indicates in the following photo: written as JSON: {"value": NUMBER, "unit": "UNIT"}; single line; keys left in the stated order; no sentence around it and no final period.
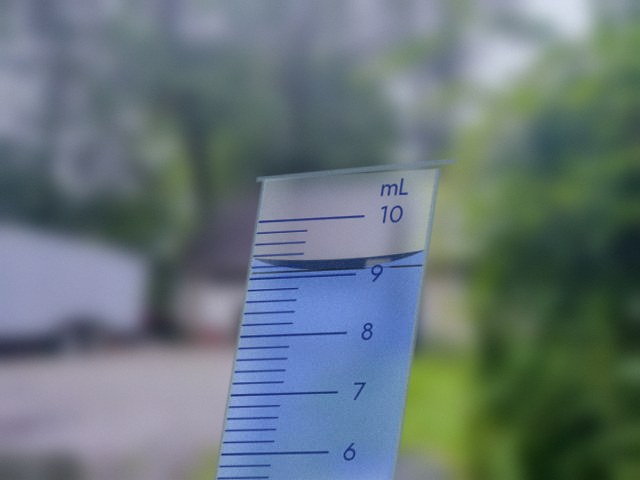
{"value": 9.1, "unit": "mL"}
